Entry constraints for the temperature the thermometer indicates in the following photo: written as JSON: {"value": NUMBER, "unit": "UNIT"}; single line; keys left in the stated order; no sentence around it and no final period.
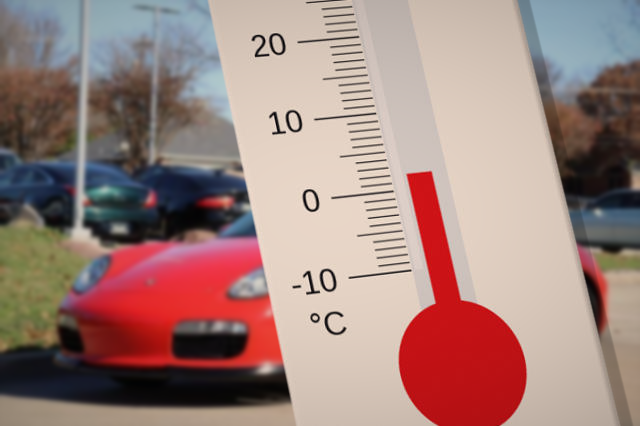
{"value": 2, "unit": "°C"}
